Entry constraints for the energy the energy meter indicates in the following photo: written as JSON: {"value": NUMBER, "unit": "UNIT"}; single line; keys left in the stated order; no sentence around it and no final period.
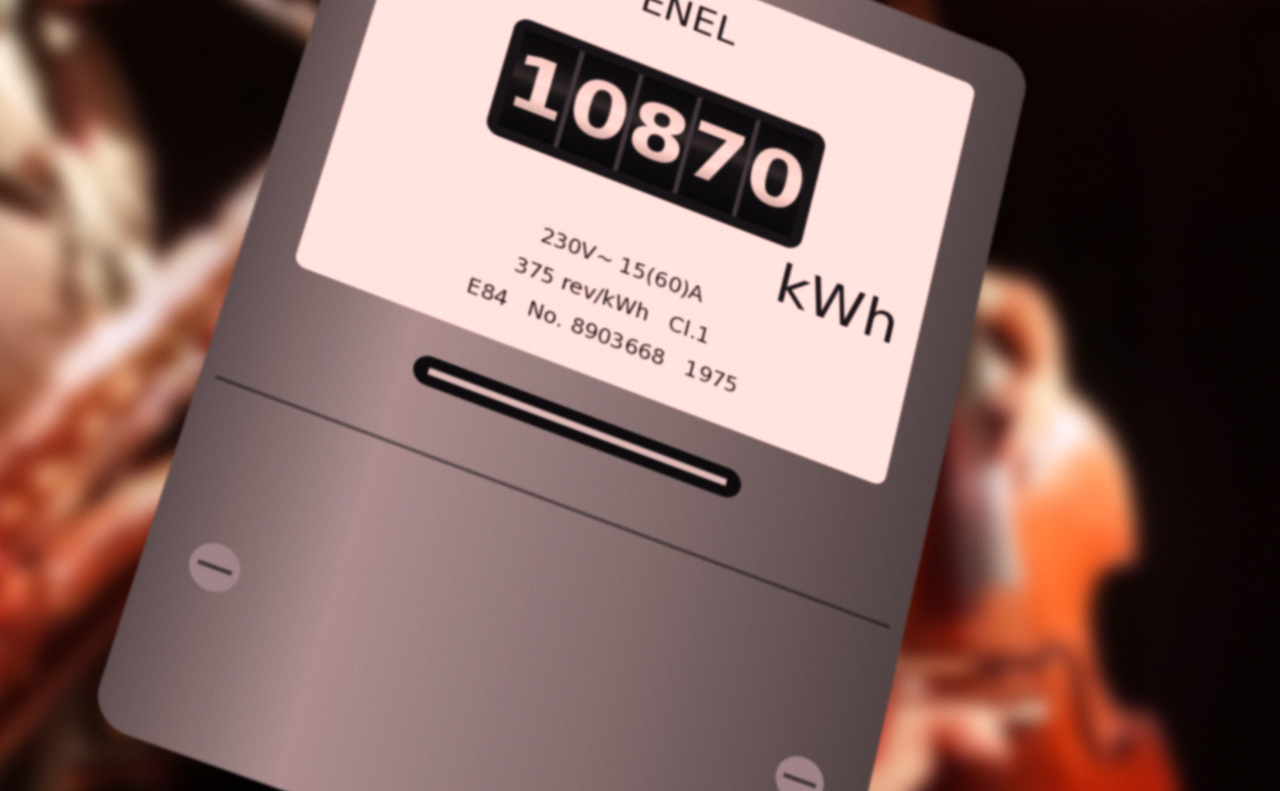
{"value": 10870, "unit": "kWh"}
